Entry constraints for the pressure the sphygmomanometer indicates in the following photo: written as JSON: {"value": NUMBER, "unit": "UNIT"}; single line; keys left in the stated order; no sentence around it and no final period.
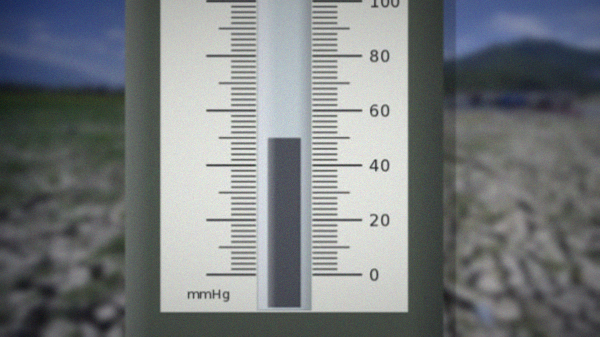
{"value": 50, "unit": "mmHg"}
